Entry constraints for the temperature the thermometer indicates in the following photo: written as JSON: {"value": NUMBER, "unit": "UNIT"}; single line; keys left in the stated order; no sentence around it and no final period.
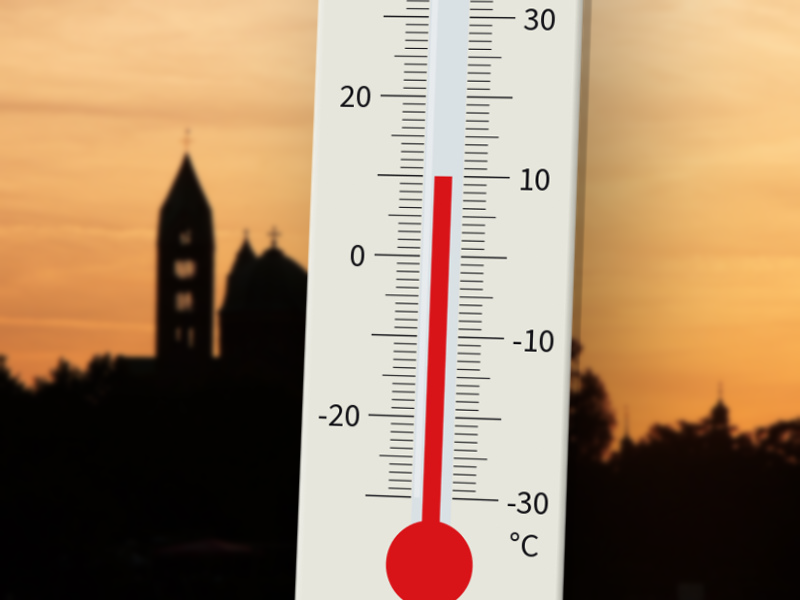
{"value": 10, "unit": "°C"}
